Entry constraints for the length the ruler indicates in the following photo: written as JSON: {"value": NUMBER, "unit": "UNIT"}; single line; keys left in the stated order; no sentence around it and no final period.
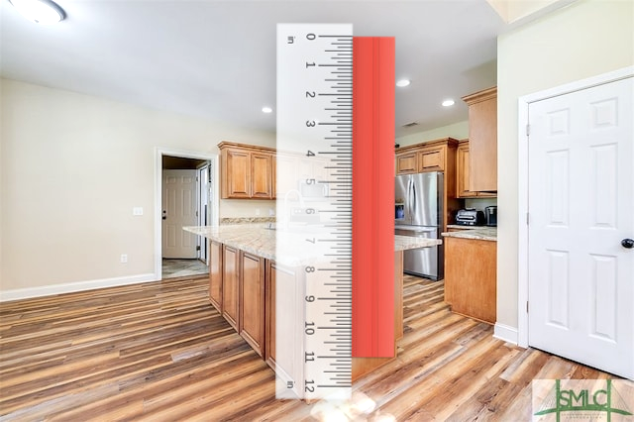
{"value": 11, "unit": "in"}
